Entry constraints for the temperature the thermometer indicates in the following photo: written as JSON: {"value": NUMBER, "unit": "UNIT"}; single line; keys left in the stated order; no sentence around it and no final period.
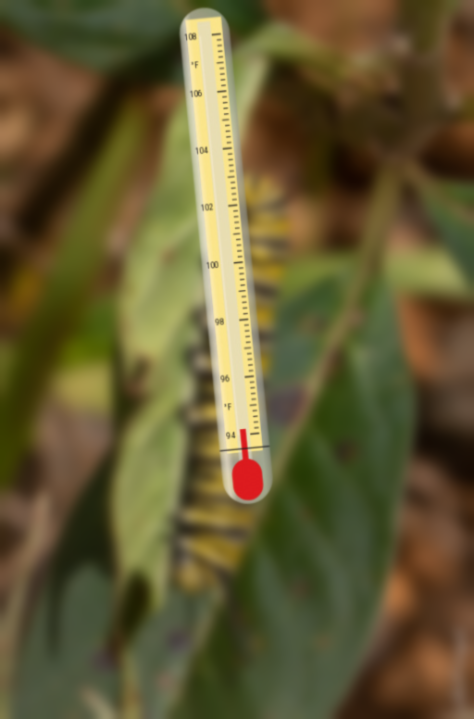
{"value": 94.2, "unit": "°F"}
